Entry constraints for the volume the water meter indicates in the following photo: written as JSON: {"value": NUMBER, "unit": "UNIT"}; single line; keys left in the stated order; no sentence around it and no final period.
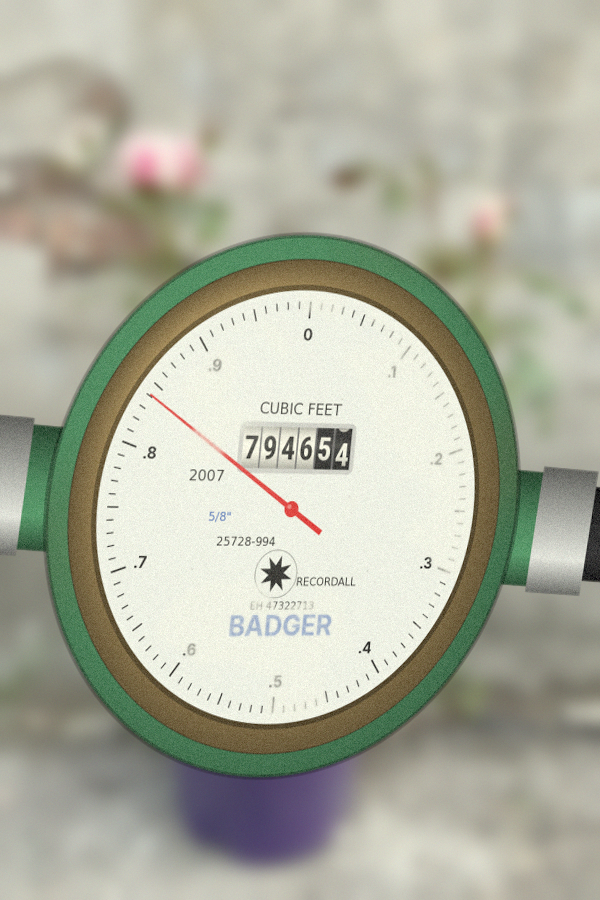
{"value": 794653.84, "unit": "ft³"}
